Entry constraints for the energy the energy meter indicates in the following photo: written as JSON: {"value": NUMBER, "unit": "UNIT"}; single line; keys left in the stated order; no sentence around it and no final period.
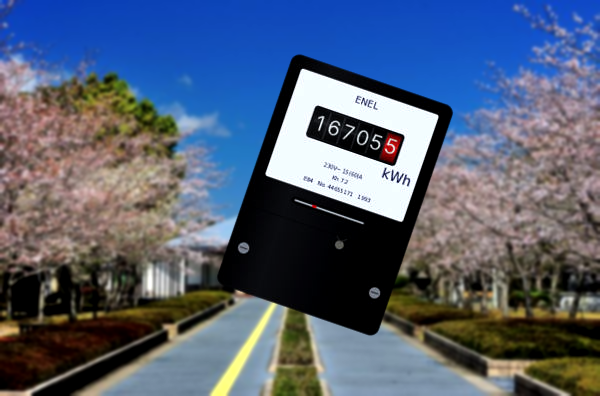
{"value": 16705.5, "unit": "kWh"}
